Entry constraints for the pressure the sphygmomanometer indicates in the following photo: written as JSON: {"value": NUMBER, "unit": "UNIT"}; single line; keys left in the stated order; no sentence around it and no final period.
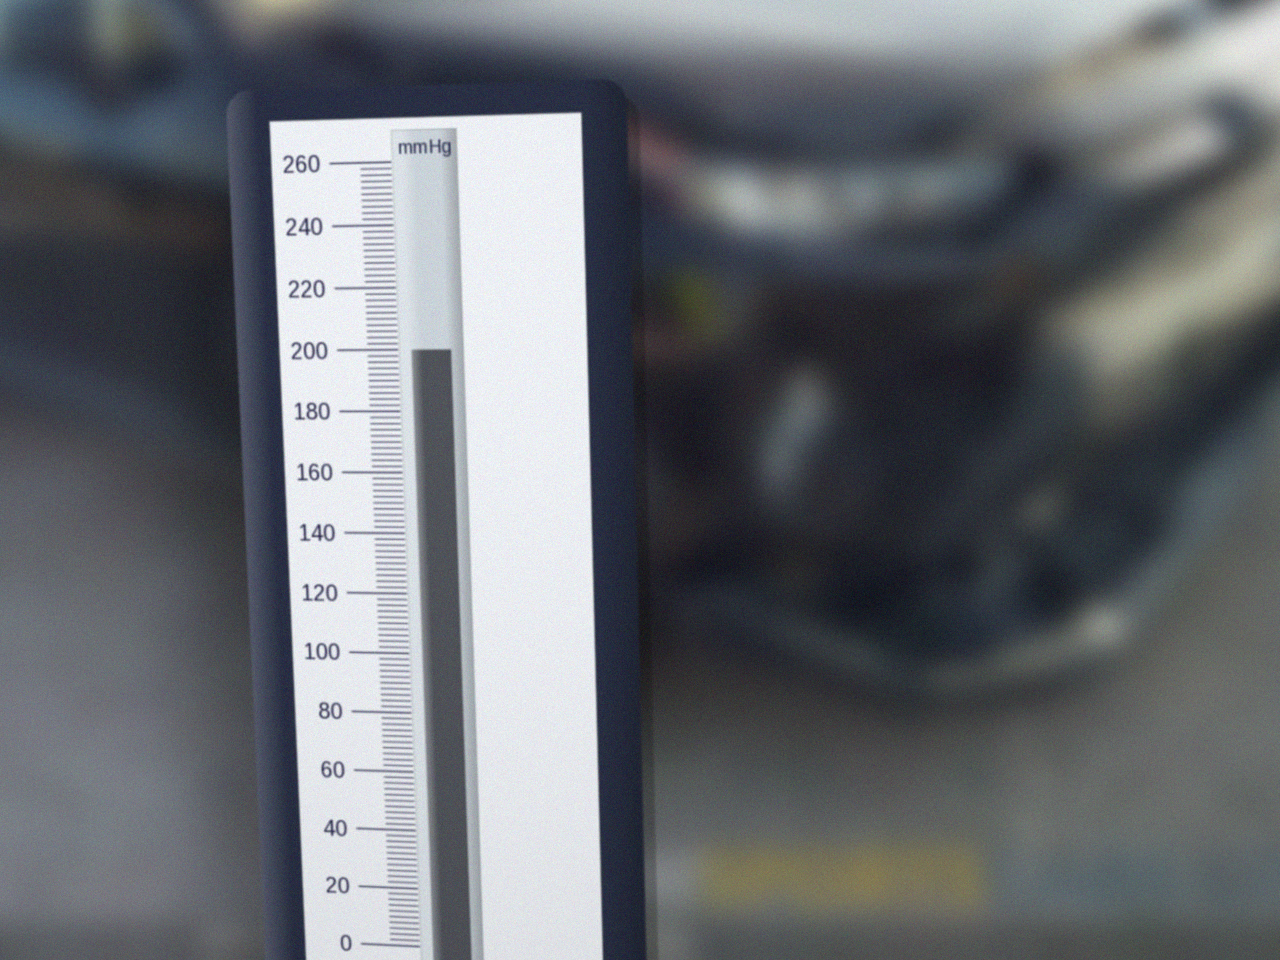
{"value": 200, "unit": "mmHg"}
